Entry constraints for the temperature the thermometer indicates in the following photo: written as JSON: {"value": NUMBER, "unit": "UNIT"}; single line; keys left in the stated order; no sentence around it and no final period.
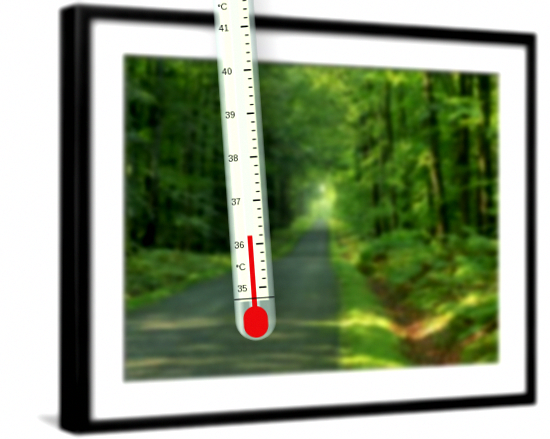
{"value": 36.2, "unit": "°C"}
